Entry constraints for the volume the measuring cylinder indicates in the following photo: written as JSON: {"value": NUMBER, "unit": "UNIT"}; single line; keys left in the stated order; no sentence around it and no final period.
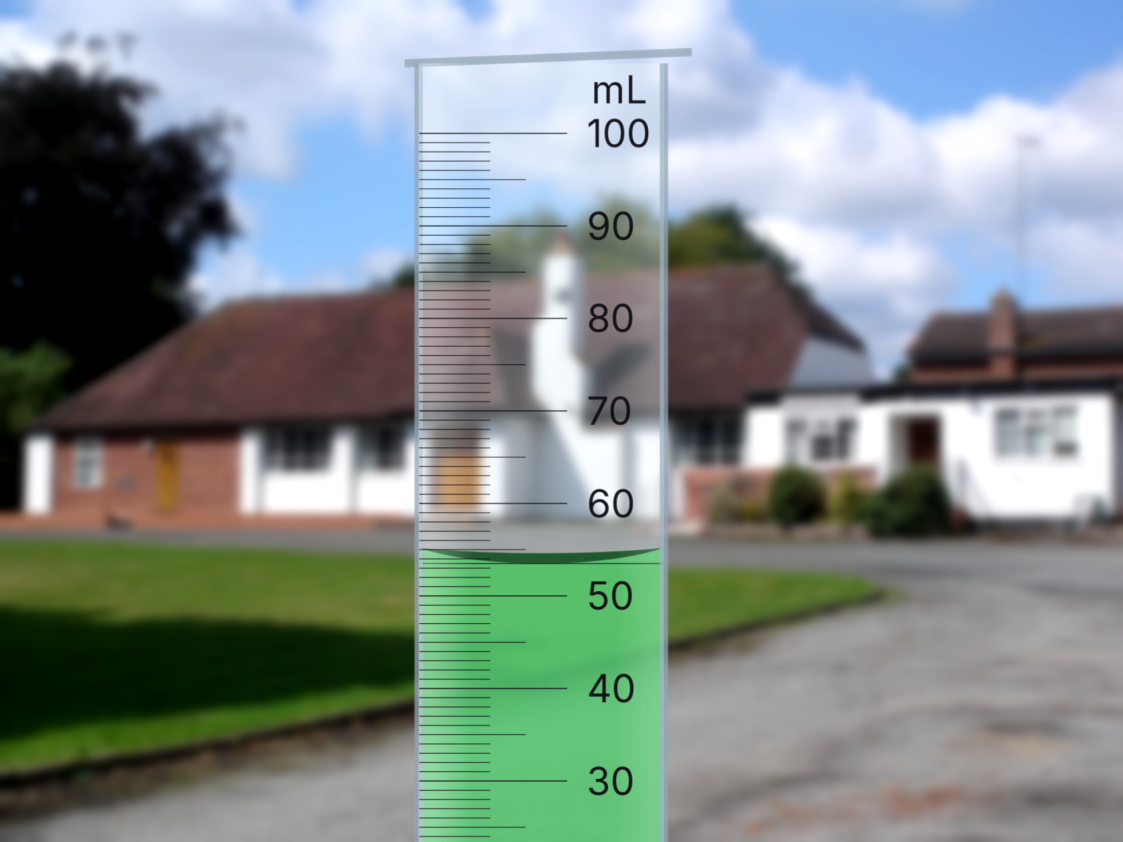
{"value": 53.5, "unit": "mL"}
